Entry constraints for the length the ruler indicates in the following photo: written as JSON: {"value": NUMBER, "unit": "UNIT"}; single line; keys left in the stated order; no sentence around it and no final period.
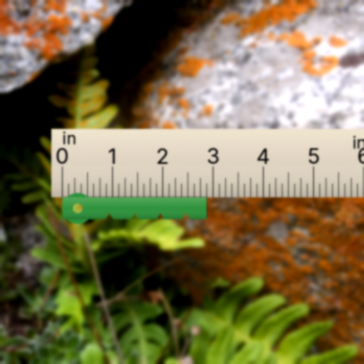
{"value": 2.875, "unit": "in"}
